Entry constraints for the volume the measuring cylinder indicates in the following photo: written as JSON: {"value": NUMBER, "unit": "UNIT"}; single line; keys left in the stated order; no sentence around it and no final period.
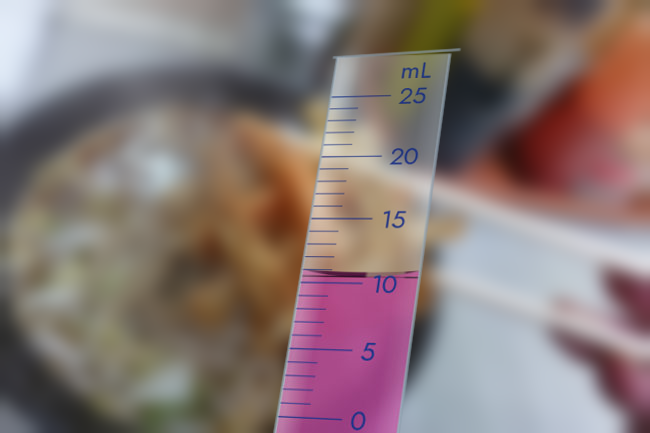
{"value": 10.5, "unit": "mL"}
